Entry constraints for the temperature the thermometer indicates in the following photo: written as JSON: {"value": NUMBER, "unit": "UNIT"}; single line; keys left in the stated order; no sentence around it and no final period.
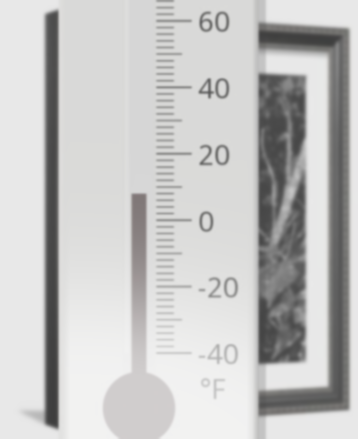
{"value": 8, "unit": "°F"}
